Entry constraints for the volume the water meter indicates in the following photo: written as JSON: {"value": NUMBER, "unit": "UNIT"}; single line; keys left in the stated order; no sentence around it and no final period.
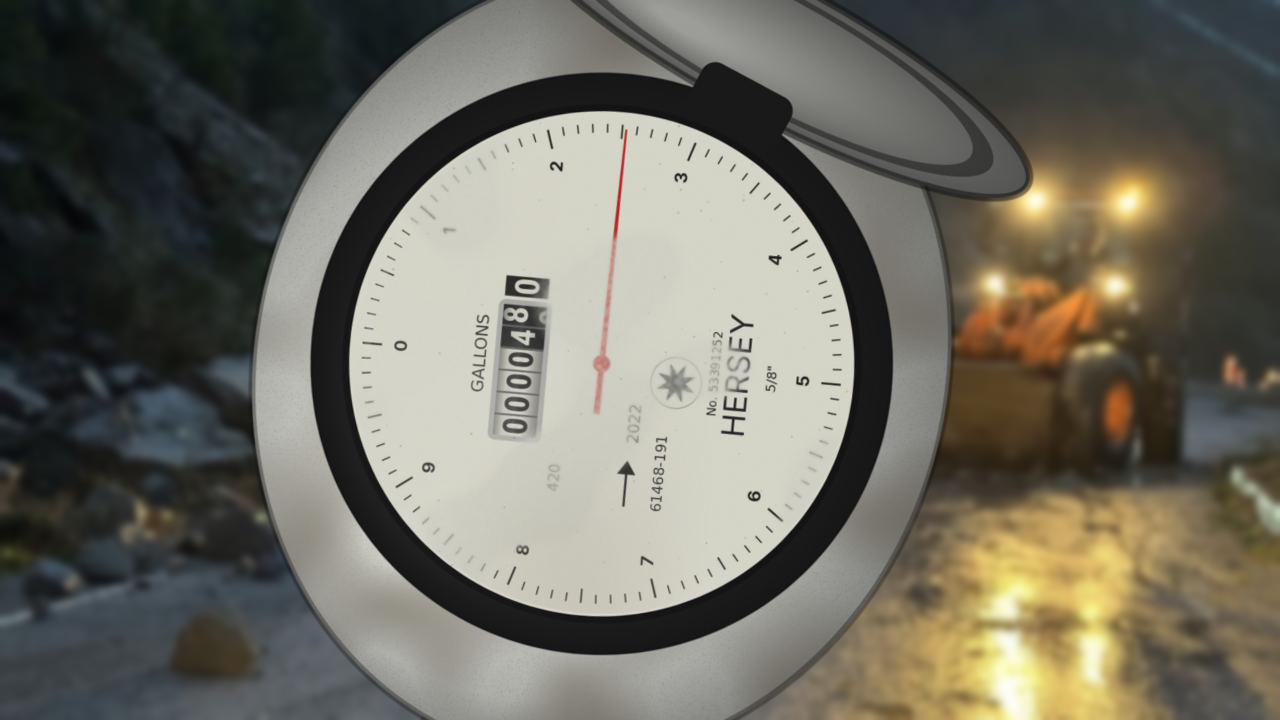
{"value": 482.5, "unit": "gal"}
